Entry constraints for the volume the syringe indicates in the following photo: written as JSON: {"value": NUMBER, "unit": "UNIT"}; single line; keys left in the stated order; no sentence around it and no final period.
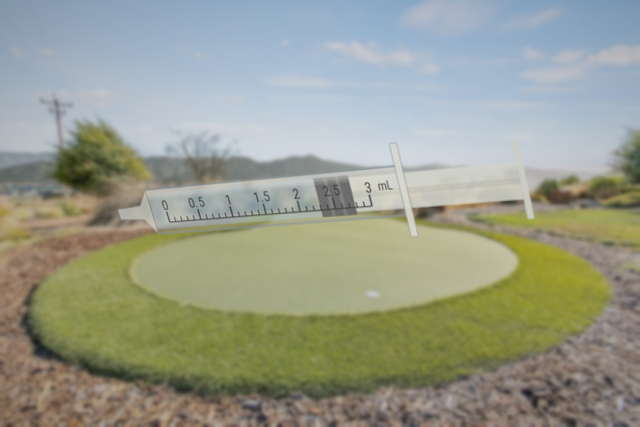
{"value": 2.3, "unit": "mL"}
